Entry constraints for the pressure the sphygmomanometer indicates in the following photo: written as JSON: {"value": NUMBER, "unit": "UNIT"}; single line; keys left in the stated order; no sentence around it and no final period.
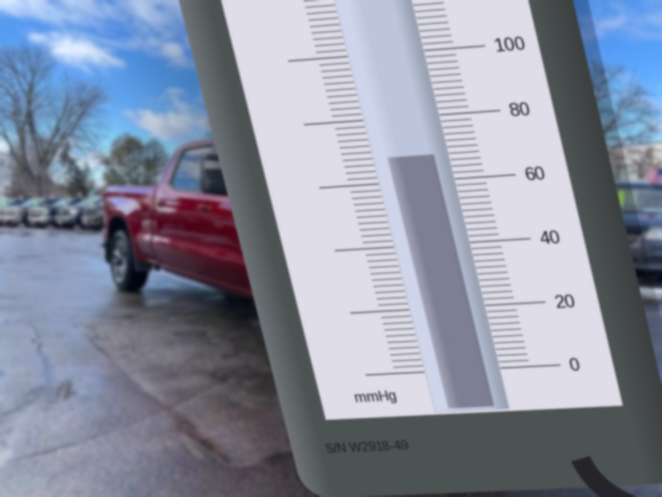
{"value": 68, "unit": "mmHg"}
